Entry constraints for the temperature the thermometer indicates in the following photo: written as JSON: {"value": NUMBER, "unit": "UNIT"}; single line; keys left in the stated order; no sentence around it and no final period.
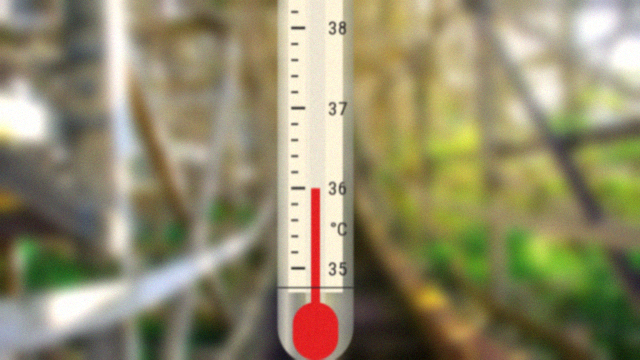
{"value": 36, "unit": "°C"}
